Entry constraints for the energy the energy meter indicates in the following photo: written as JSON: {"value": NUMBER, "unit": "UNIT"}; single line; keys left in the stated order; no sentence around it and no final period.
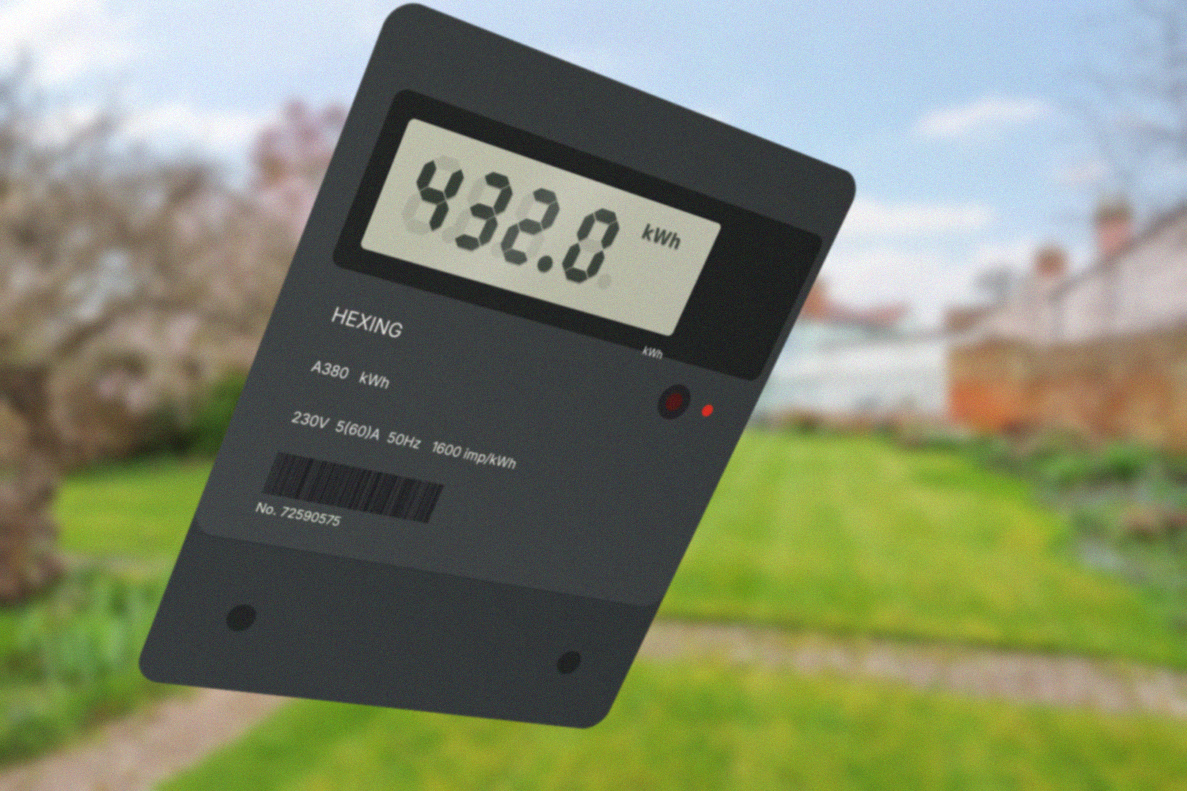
{"value": 432.0, "unit": "kWh"}
